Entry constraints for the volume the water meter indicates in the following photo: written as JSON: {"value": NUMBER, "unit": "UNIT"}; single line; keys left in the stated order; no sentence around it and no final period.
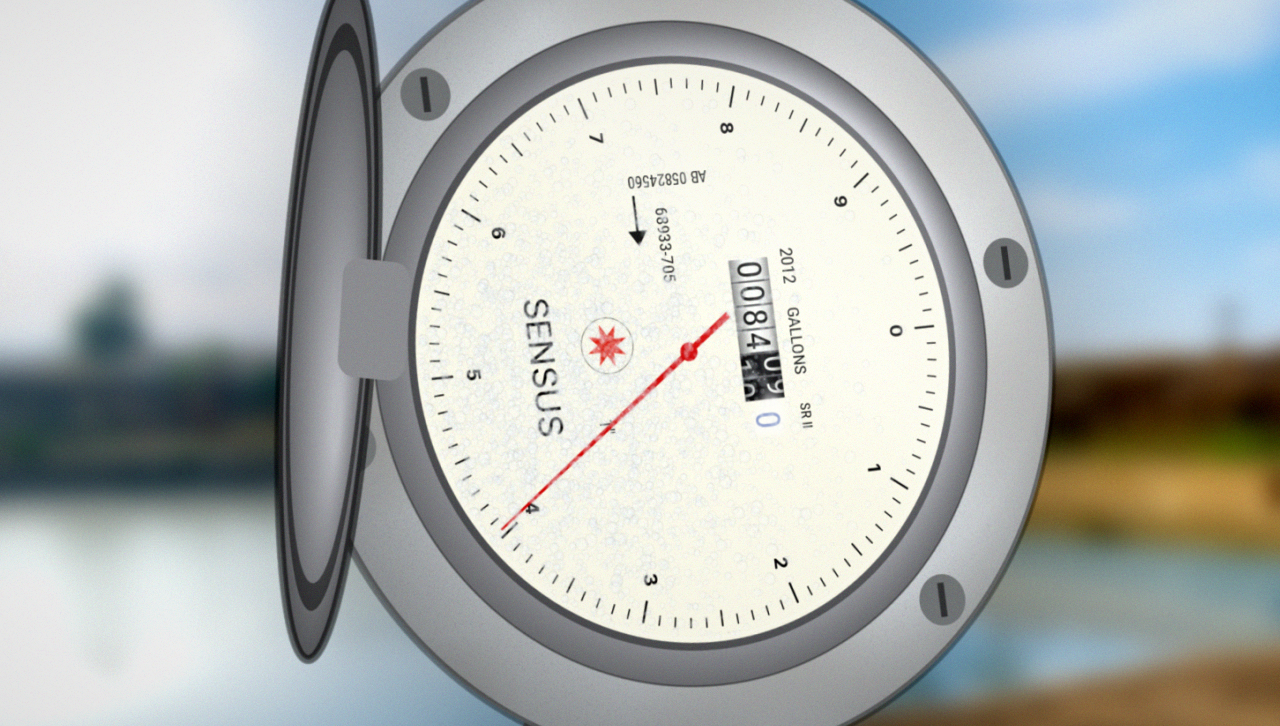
{"value": 84094.0, "unit": "gal"}
